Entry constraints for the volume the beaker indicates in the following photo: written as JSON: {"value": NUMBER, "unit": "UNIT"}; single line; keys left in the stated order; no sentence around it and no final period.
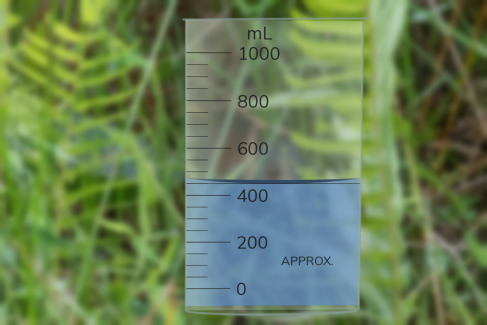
{"value": 450, "unit": "mL"}
